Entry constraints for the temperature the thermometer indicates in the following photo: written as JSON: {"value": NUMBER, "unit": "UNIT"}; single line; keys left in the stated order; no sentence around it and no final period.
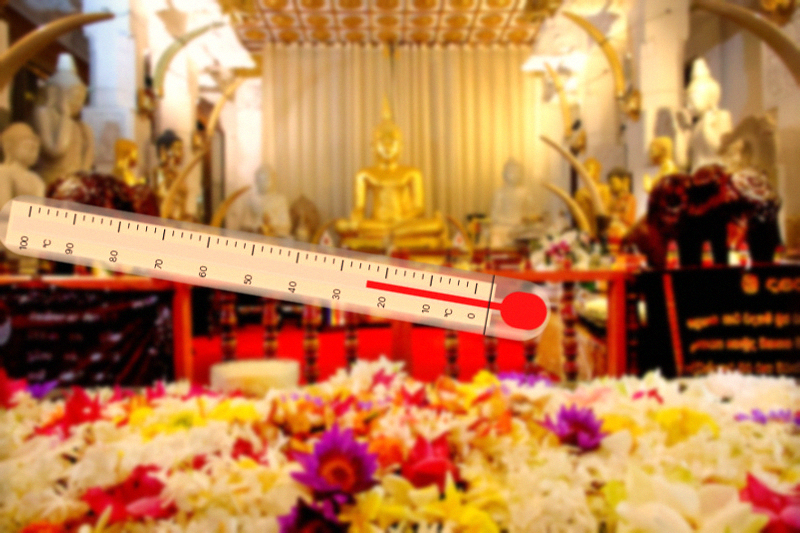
{"value": 24, "unit": "°C"}
